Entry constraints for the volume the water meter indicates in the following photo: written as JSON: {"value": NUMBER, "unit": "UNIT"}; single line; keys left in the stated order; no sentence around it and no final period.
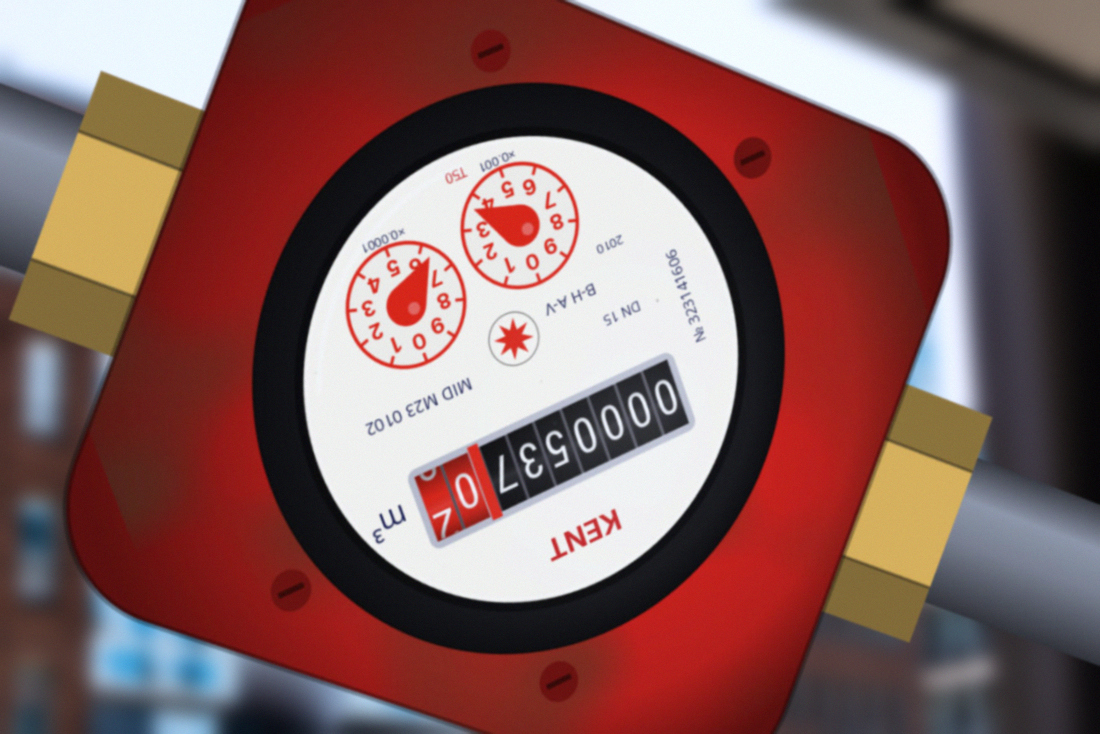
{"value": 537.0236, "unit": "m³"}
